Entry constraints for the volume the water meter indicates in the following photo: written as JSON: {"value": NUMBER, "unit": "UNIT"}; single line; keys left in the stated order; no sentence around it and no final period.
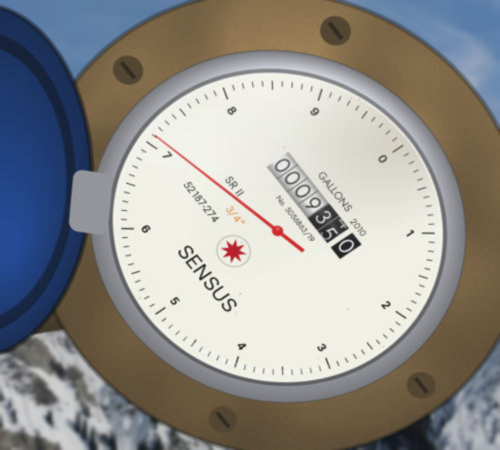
{"value": 9347.1, "unit": "gal"}
